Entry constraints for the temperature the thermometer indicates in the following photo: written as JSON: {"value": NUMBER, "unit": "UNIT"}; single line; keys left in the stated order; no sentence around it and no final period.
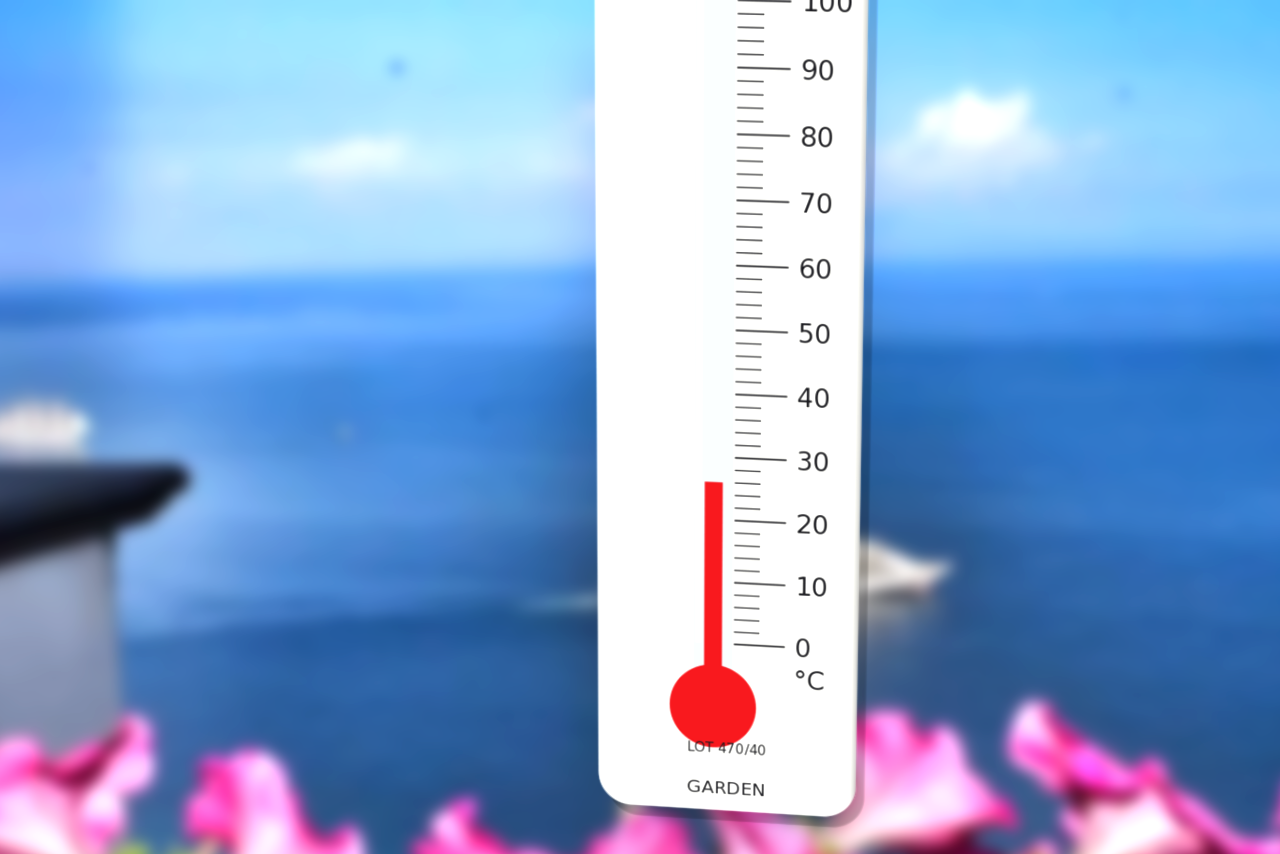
{"value": 26, "unit": "°C"}
